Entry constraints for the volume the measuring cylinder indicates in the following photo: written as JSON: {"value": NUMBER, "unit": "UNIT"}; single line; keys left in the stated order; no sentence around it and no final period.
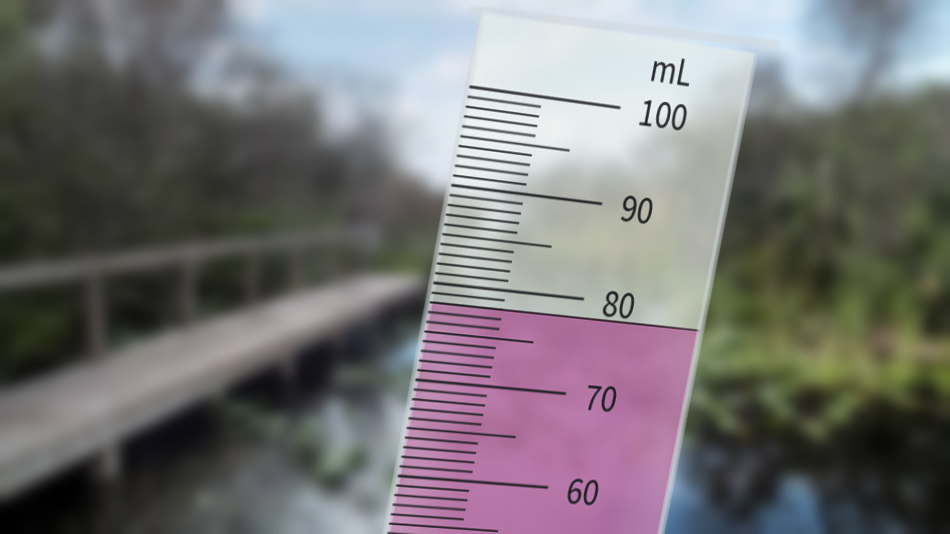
{"value": 78, "unit": "mL"}
